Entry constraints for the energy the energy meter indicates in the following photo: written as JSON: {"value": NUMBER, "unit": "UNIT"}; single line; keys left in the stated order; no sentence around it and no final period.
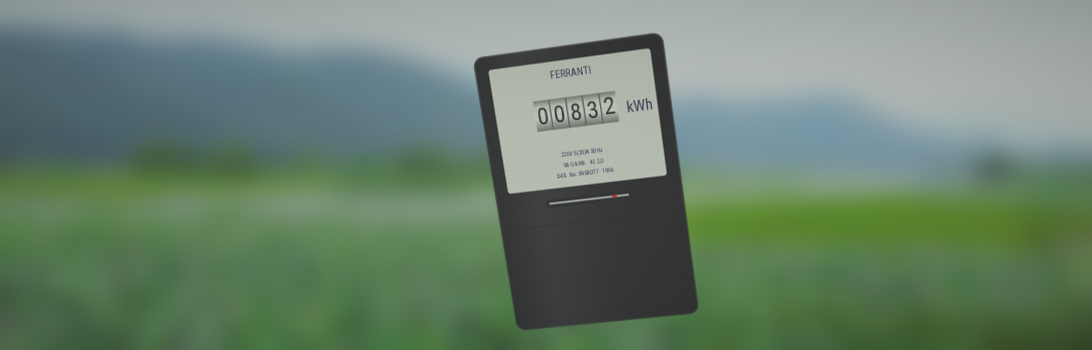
{"value": 832, "unit": "kWh"}
